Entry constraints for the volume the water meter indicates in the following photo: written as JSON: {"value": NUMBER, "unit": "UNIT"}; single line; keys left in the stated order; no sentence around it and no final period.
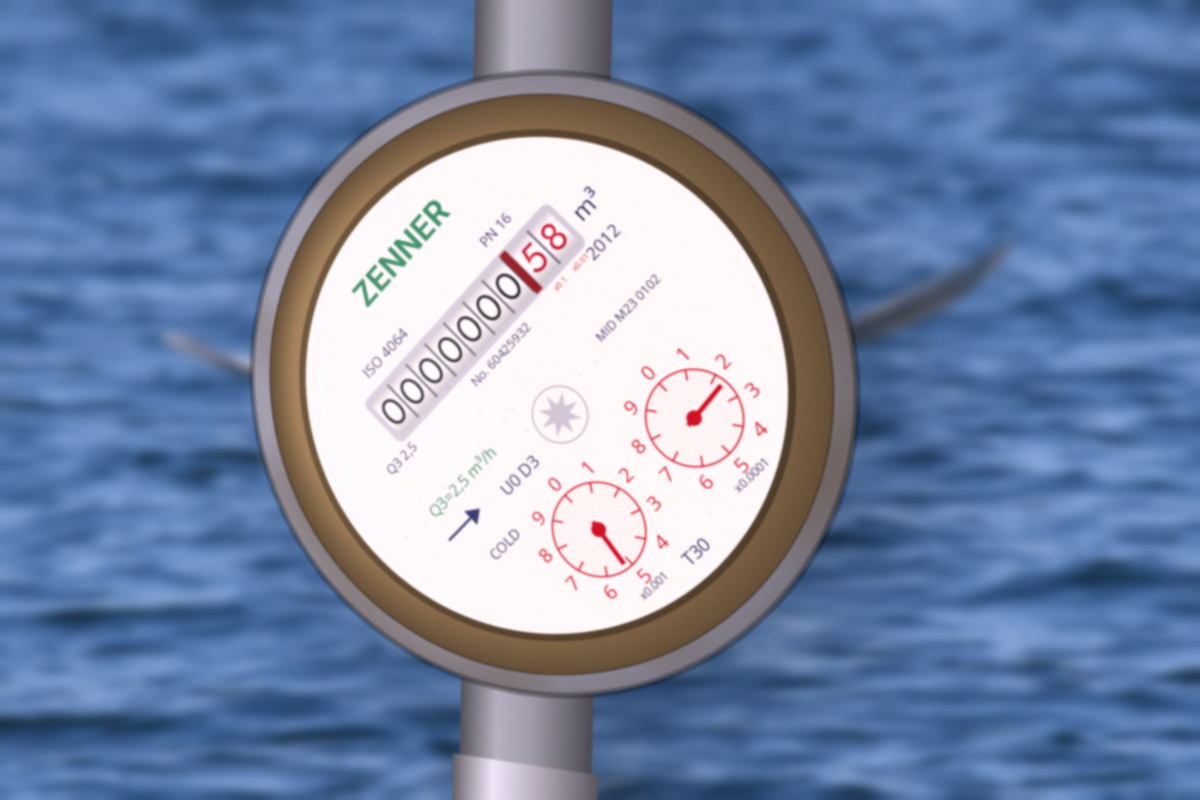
{"value": 0.5852, "unit": "m³"}
